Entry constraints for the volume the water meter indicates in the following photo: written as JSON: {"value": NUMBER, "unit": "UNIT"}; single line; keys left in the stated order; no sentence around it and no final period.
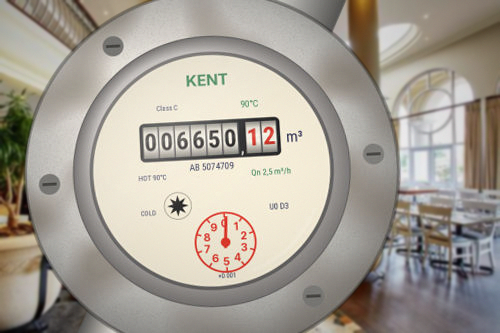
{"value": 6650.120, "unit": "m³"}
